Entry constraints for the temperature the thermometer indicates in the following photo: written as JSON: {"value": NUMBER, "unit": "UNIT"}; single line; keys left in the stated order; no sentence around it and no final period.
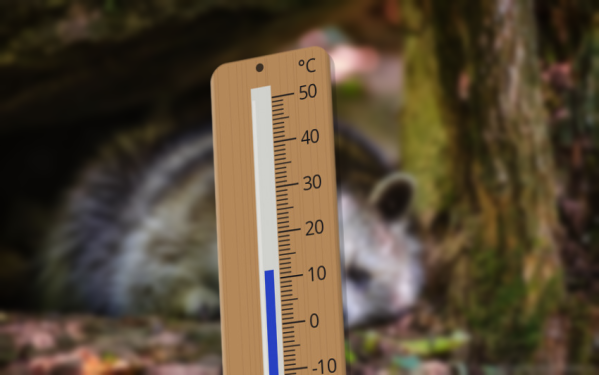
{"value": 12, "unit": "°C"}
